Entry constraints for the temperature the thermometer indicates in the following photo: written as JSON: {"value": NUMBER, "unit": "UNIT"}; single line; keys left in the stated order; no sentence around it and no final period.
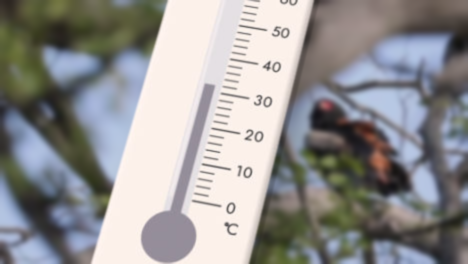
{"value": 32, "unit": "°C"}
